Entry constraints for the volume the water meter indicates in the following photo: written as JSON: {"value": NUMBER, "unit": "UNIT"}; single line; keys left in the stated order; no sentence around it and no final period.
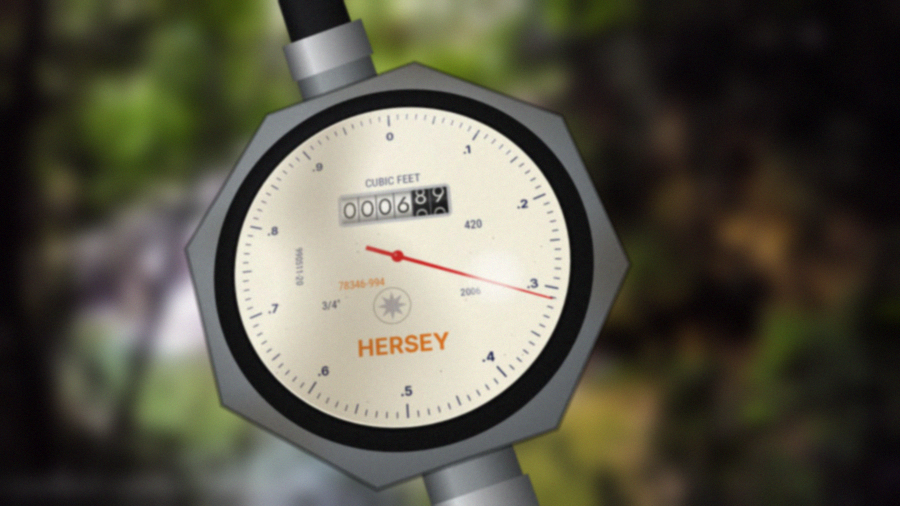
{"value": 689.31, "unit": "ft³"}
